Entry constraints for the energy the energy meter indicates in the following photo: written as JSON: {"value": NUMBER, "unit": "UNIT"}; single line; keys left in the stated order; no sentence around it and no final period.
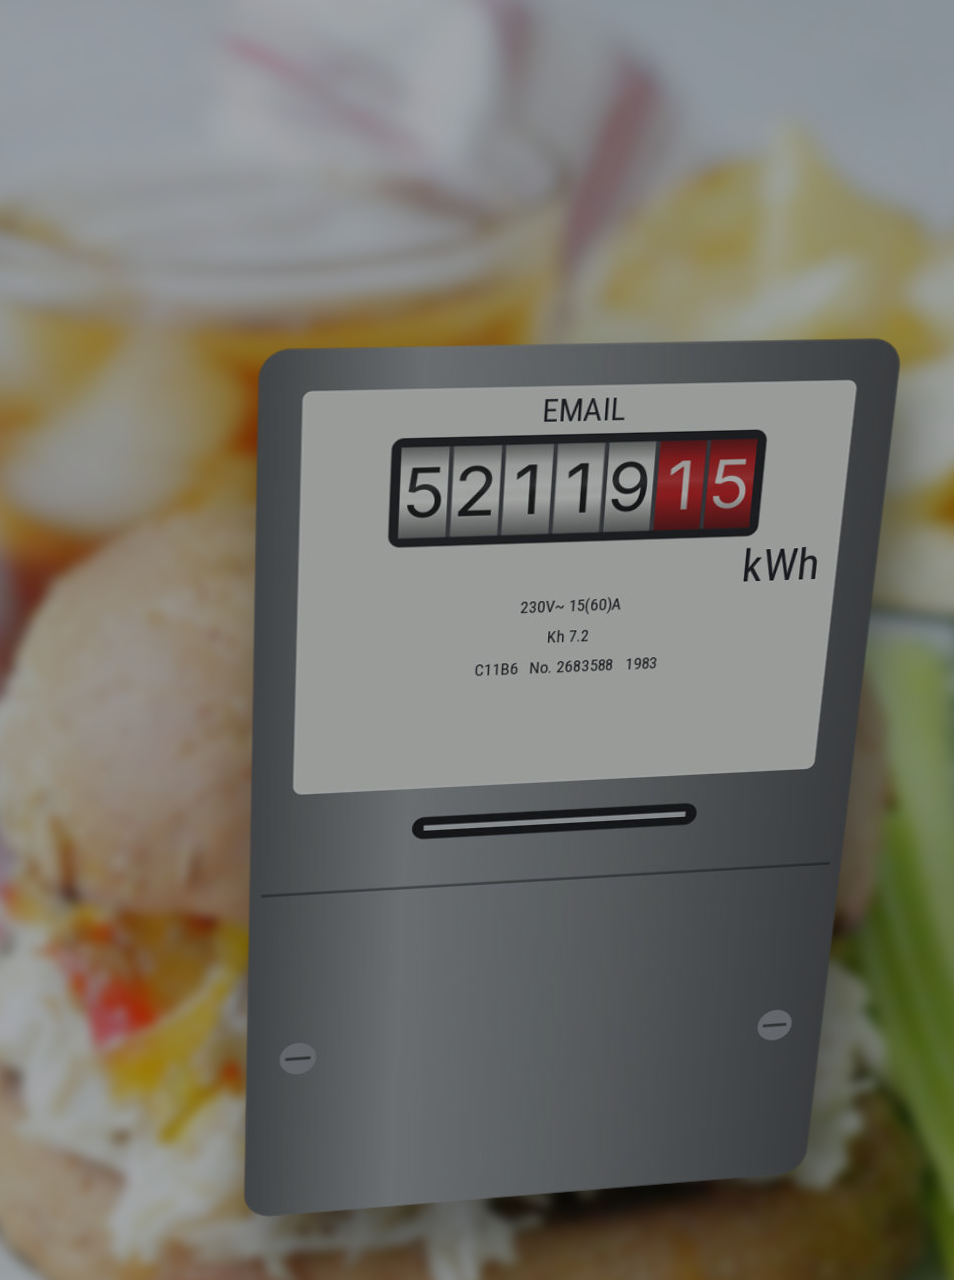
{"value": 52119.15, "unit": "kWh"}
